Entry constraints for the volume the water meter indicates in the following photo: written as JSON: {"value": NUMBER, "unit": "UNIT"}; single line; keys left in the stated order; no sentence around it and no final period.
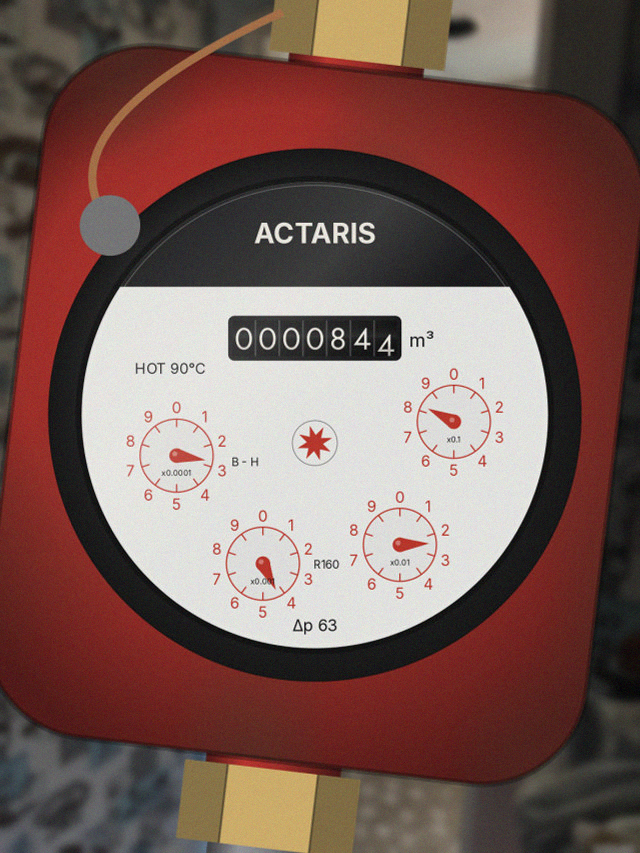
{"value": 843.8242, "unit": "m³"}
